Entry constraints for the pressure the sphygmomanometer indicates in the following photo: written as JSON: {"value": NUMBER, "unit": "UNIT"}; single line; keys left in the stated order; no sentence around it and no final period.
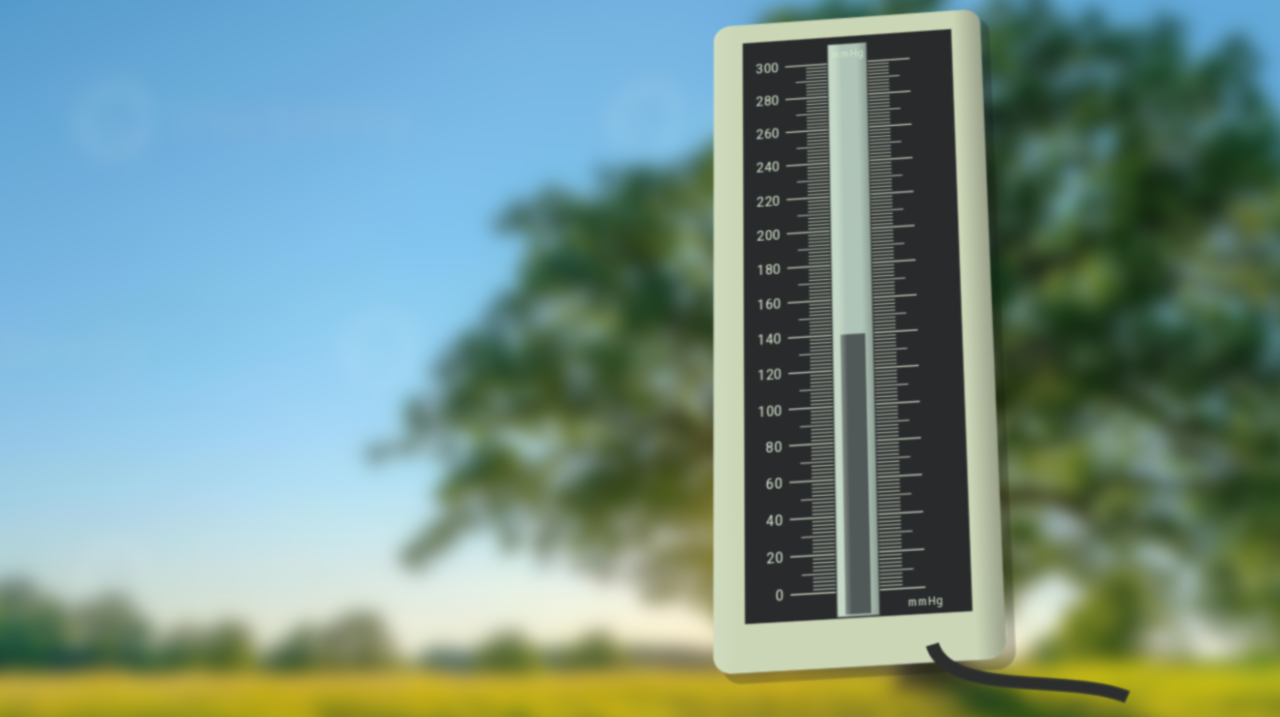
{"value": 140, "unit": "mmHg"}
